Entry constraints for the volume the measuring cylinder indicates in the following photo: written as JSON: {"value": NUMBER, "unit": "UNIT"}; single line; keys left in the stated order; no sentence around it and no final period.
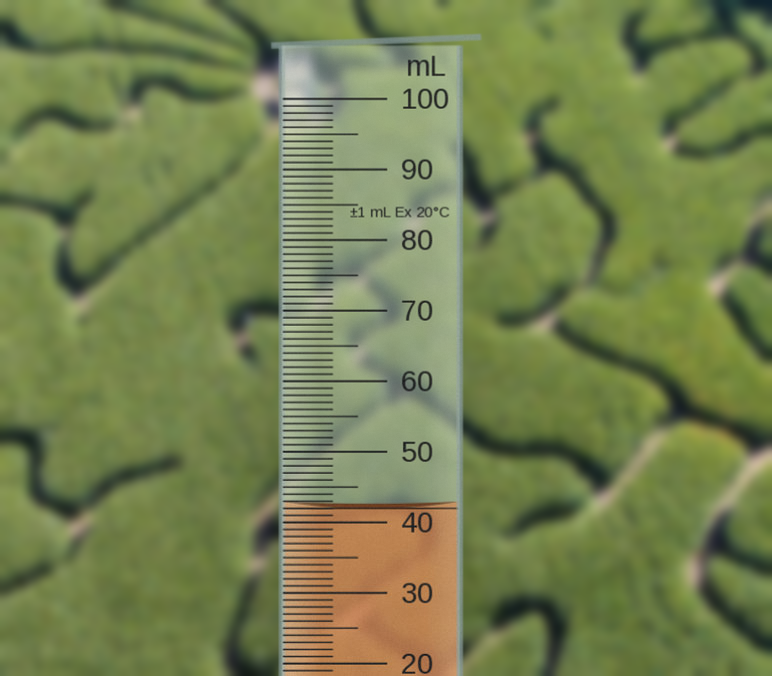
{"value": 42, "unit": "mL"}
